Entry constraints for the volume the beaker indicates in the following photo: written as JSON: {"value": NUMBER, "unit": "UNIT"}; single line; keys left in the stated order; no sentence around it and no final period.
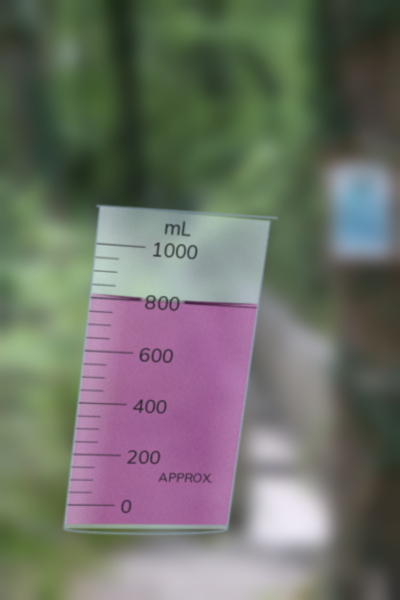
{"value": 800, "unit": "mL"}
